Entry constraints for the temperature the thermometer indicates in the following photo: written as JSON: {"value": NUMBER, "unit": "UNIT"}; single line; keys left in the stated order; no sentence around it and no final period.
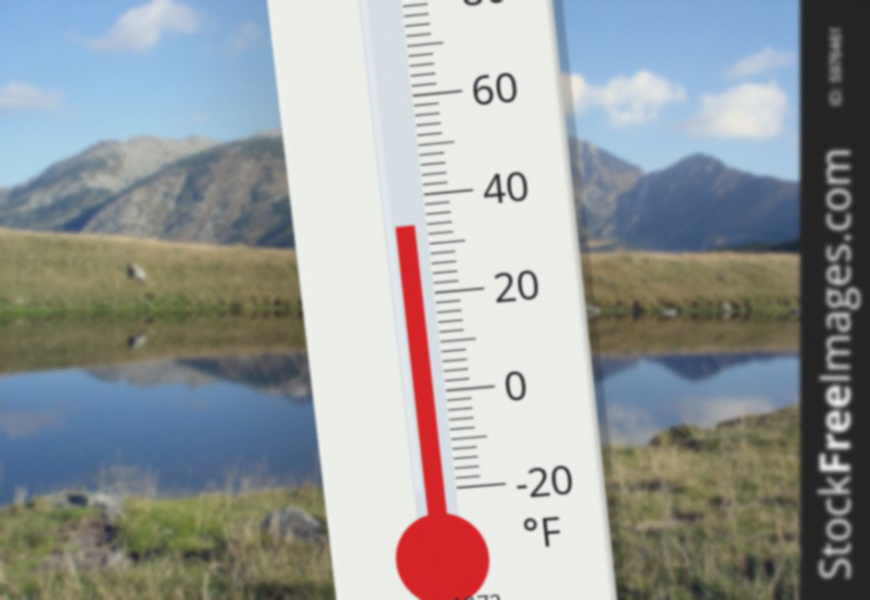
{"value": 34, "unit": "°F"}
